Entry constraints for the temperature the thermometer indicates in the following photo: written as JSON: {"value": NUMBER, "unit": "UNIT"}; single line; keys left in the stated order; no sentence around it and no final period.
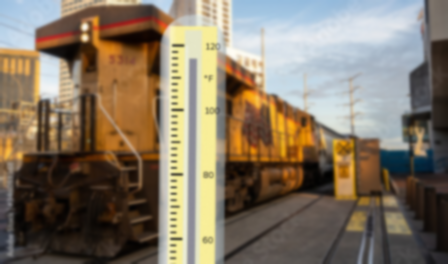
{"value": 116, "unit": "°F"}
